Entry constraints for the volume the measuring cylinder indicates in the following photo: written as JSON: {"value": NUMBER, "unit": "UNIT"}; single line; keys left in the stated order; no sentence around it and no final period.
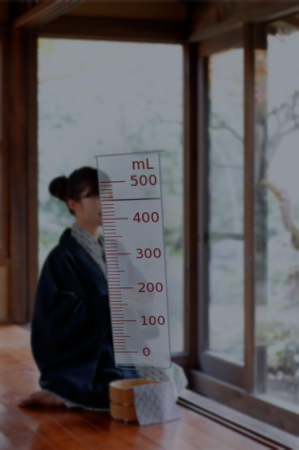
{"value": 450, "unit": "mL"}
